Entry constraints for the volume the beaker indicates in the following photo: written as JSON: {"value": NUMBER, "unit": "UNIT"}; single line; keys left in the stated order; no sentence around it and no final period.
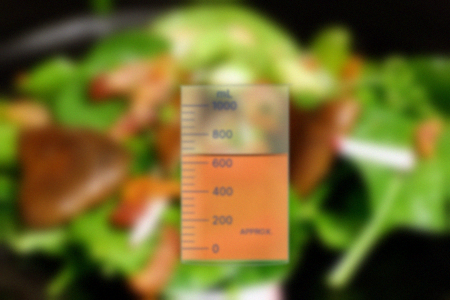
{"value": 650, "unit": "mL"}
